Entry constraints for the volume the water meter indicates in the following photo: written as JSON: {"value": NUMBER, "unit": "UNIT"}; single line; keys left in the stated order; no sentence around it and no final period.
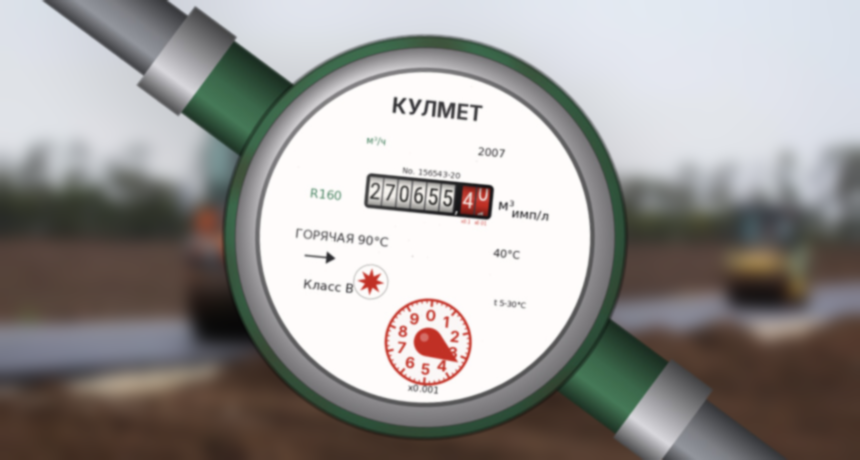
{"value": 270655.403, "unit": "m³"}
